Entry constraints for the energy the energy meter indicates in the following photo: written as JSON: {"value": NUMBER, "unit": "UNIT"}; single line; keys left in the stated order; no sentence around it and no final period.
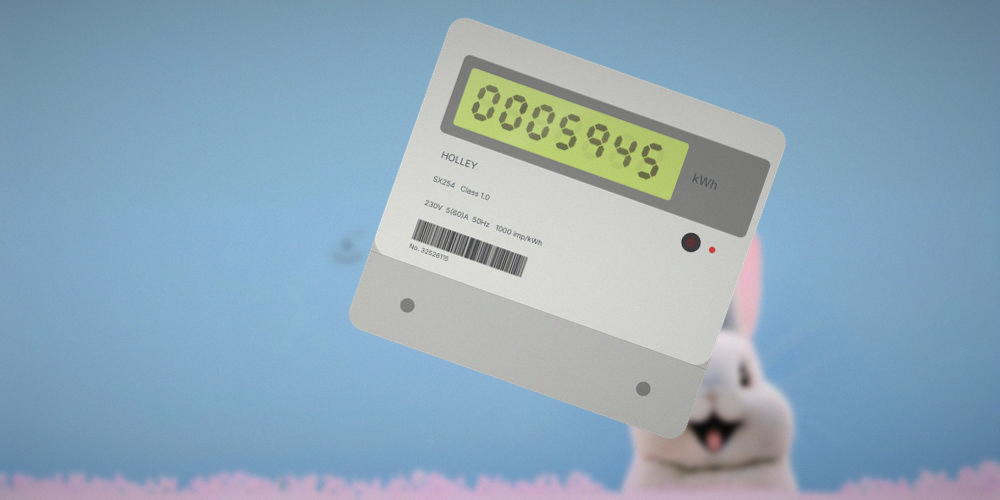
{"value": 5945, "unit": "kWh"}
